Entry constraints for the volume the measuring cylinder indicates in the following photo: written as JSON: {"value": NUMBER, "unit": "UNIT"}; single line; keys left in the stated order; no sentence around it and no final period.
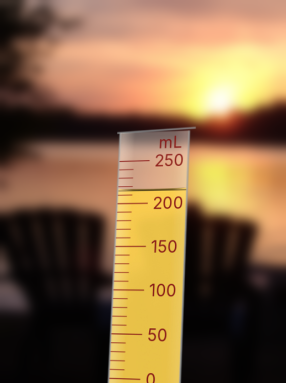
{"value": 215, "unit": "mL"}
